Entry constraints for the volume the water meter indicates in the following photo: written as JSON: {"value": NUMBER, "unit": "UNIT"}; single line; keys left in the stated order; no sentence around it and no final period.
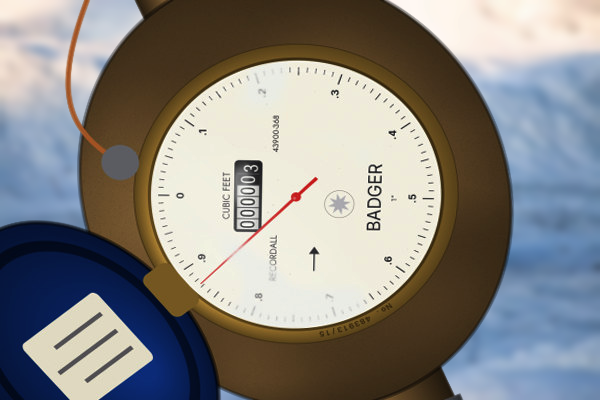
{"value": 2.87, "unit": "ft³"}
